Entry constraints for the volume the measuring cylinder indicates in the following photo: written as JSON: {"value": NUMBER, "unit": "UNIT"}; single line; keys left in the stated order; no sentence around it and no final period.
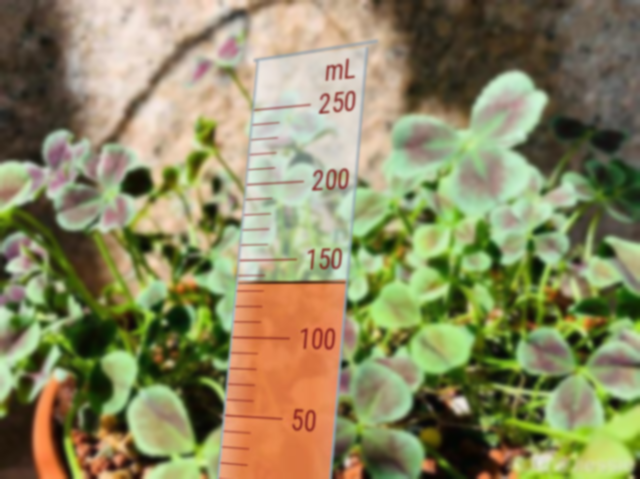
{"value": 135, "unit": "mL"}
